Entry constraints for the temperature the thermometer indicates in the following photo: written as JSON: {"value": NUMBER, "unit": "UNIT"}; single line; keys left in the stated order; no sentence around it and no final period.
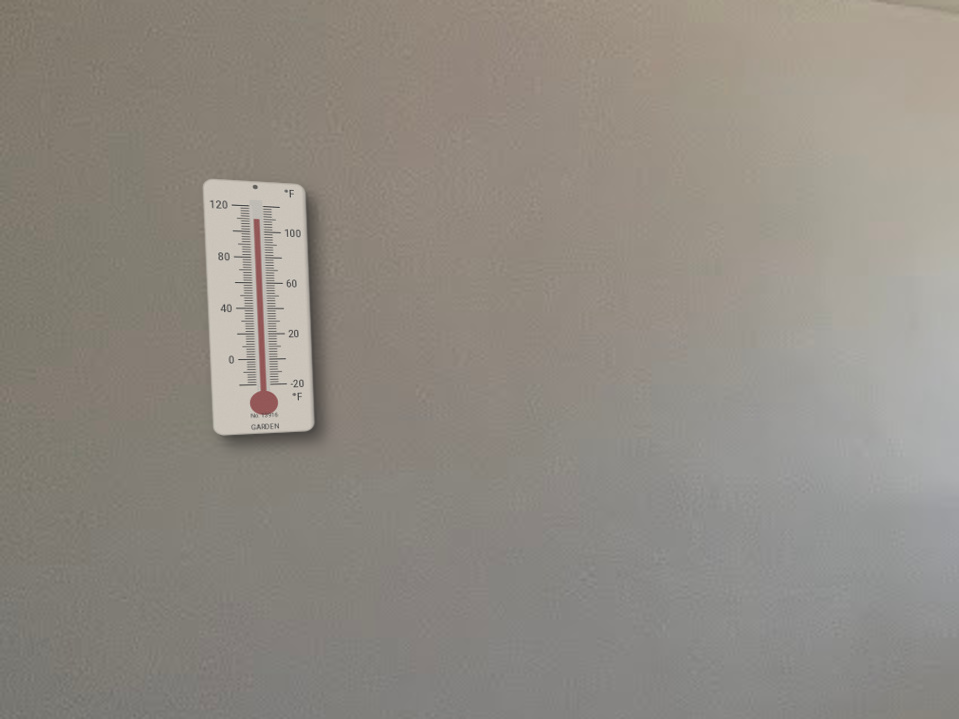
{"value": 110, "unit": "°F"}
